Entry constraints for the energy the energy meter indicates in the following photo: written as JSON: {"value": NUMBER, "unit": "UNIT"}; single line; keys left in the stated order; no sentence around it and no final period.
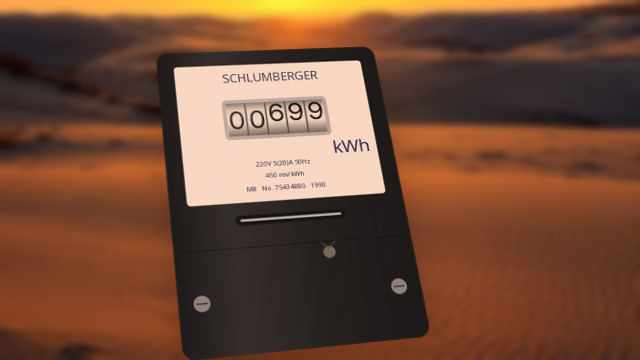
{"value": 699, "unit": "kWh"}
